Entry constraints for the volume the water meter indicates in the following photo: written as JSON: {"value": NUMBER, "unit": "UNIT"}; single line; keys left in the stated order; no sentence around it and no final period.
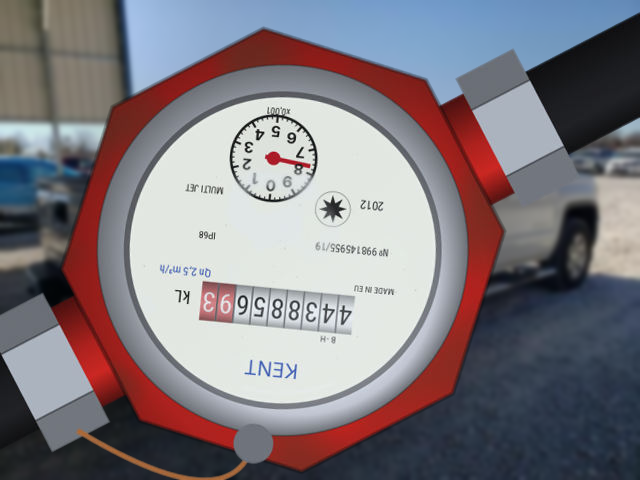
{"value": 4438856.937, "unit": "kL"}
